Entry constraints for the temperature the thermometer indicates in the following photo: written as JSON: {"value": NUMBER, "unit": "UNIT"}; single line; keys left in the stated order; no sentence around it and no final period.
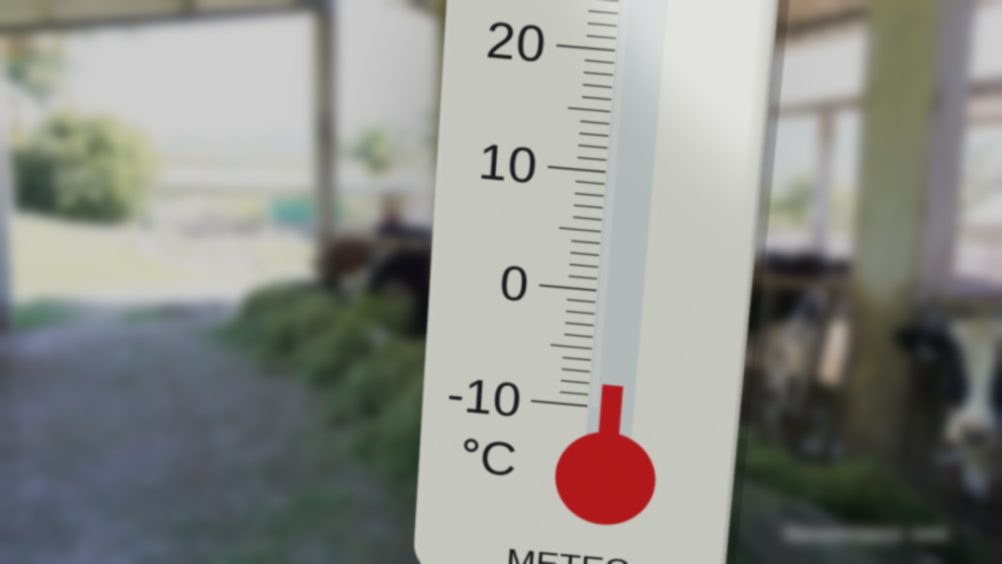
{"value": -8, "unit": "°C"}
